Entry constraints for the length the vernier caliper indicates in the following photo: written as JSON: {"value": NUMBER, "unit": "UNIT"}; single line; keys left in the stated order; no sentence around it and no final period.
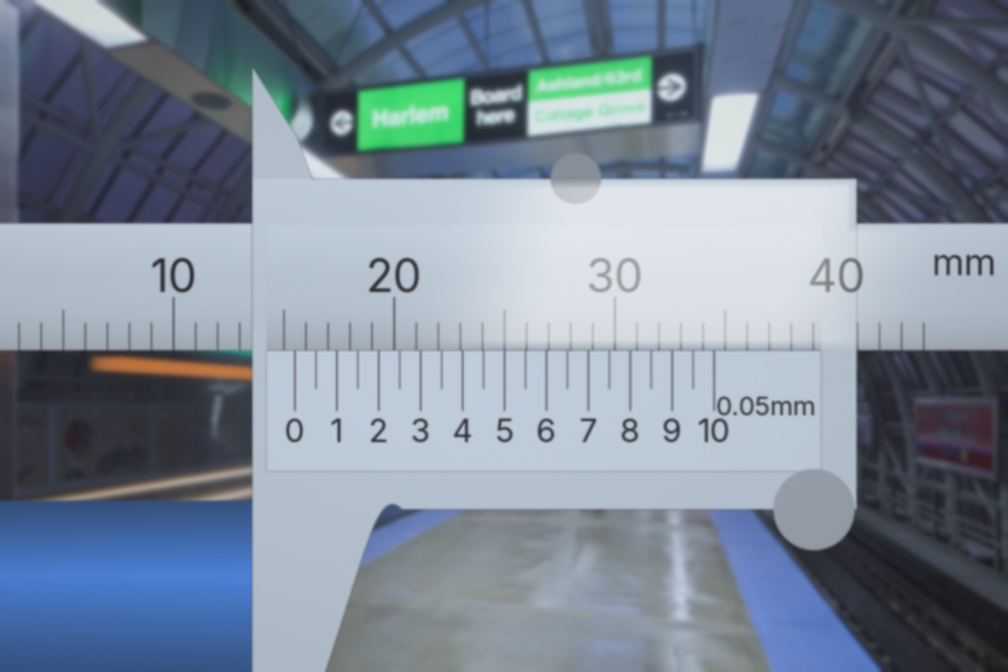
{"value": 15.5, "unit": "mm"}
